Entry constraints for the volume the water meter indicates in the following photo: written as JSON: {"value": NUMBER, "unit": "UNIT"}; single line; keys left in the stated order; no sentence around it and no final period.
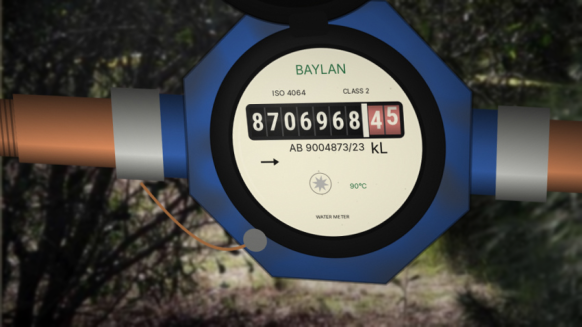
{"value": 8706968.45, "unit": "kL"}
